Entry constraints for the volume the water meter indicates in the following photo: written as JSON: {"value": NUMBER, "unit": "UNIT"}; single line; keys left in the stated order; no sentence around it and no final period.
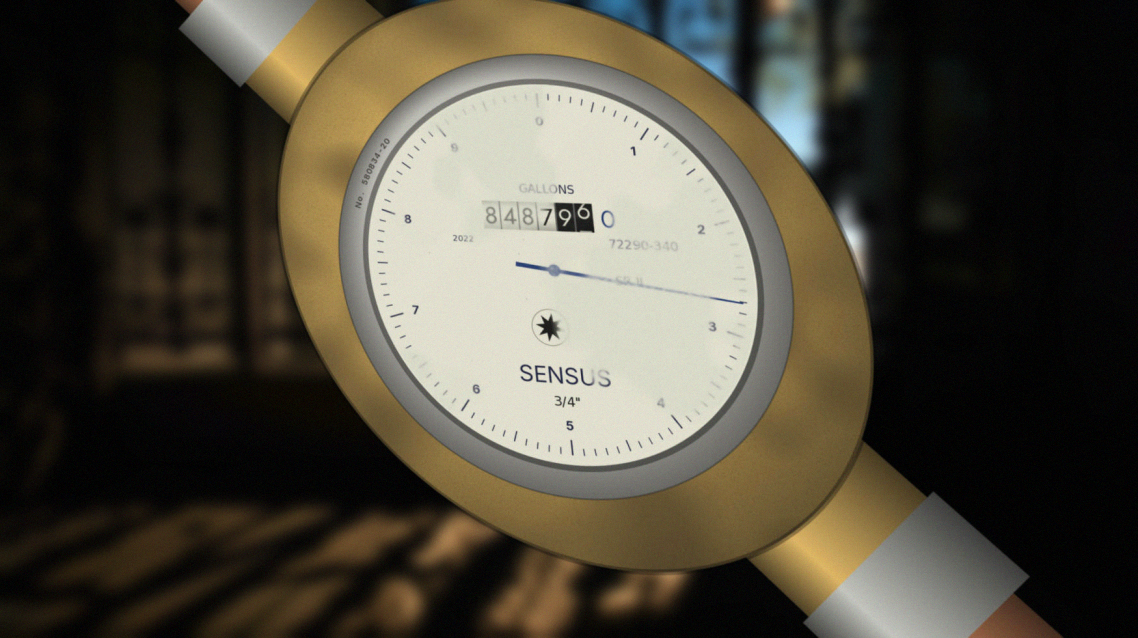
{"value": 8487962.7, "unit": "gal"}
